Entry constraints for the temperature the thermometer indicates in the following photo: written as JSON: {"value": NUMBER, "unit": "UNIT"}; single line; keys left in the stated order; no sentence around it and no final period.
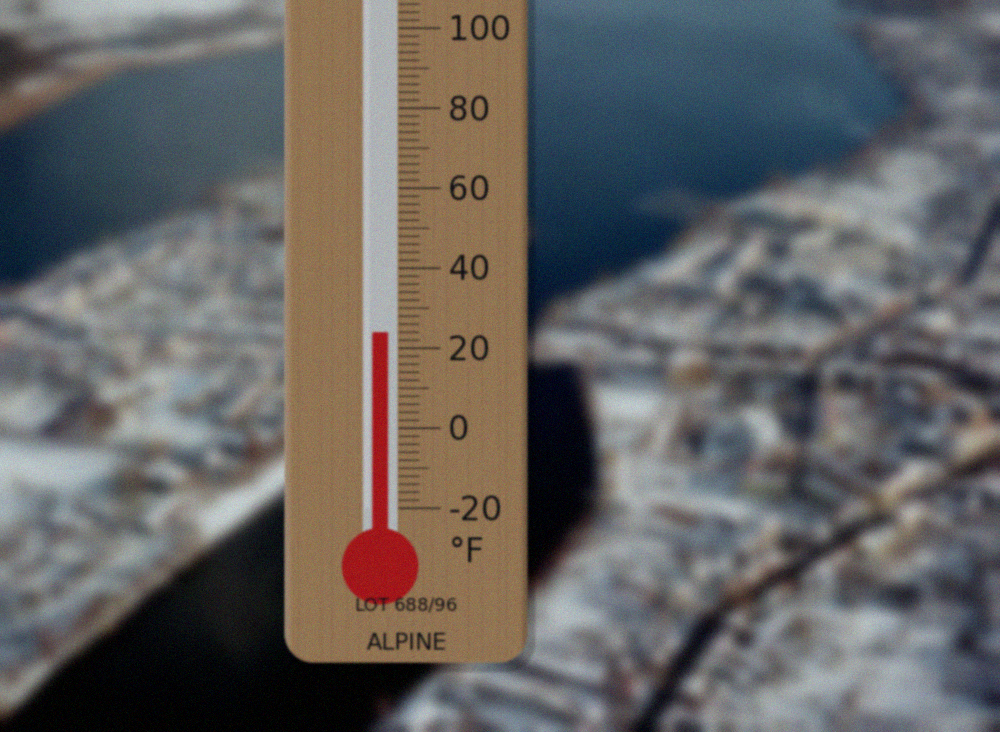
{"value": 24, "unit": "°F"}
